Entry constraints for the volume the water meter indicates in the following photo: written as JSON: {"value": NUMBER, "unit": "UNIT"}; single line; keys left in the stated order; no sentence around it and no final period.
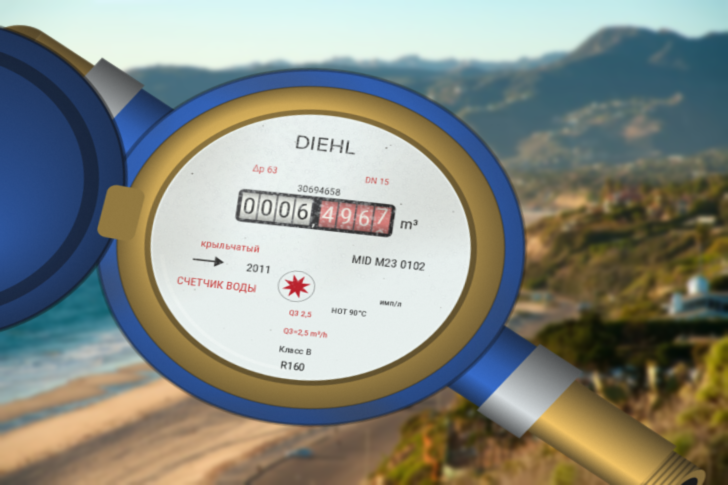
{"value": 6.4967, "unit": "m³"}
